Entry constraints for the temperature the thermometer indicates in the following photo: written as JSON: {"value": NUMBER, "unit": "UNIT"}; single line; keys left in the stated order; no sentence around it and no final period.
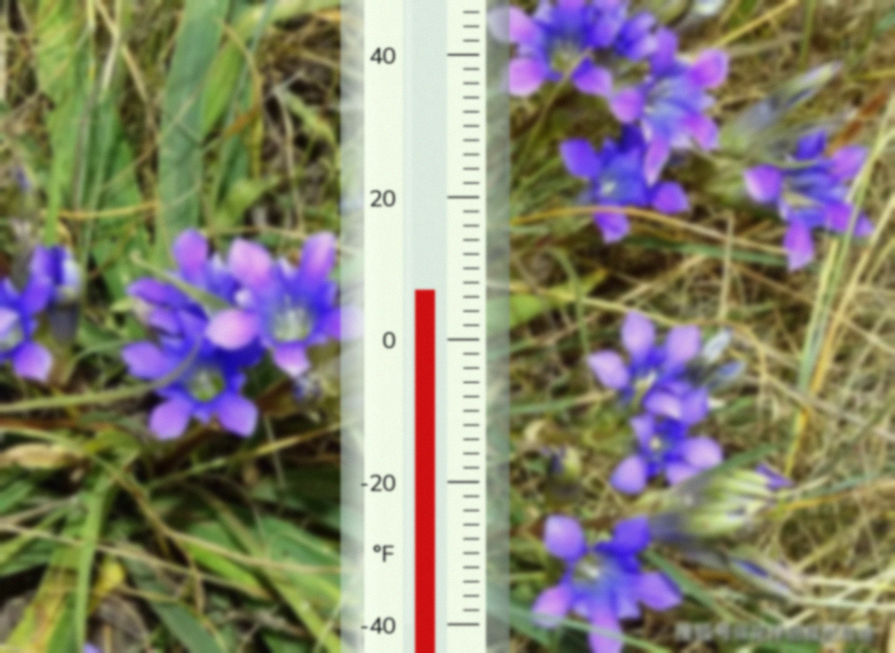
{"value": 7, "unit": "°F"}
